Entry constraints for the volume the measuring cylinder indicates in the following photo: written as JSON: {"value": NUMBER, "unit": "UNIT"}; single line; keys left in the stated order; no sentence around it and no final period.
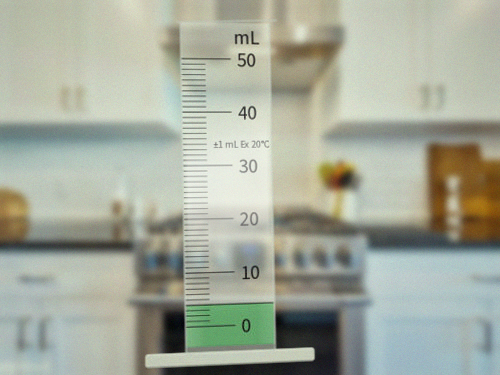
{"value": 4, "unit": "mL"}
